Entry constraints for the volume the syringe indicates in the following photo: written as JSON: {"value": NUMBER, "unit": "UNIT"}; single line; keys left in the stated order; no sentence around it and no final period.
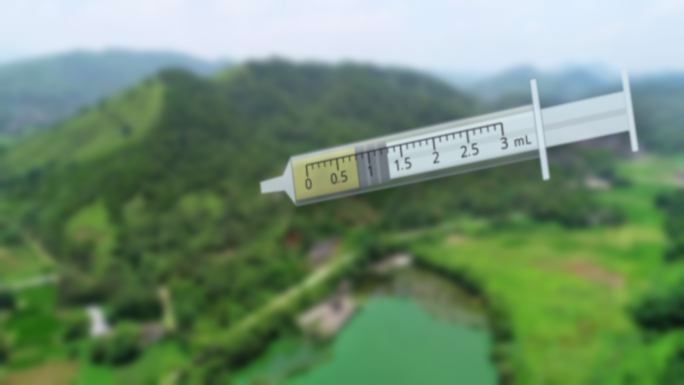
{"value": 0.8, "unit": "mL"}
